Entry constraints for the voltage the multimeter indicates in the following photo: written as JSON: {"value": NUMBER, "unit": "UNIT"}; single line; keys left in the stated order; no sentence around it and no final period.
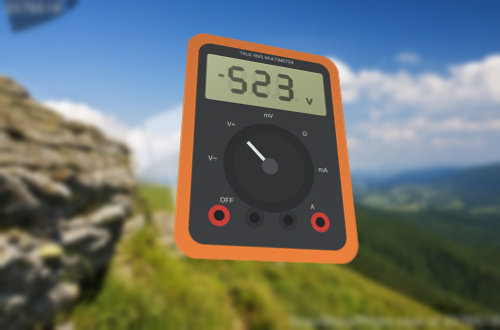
{"value": -523, "unit": "V"}
